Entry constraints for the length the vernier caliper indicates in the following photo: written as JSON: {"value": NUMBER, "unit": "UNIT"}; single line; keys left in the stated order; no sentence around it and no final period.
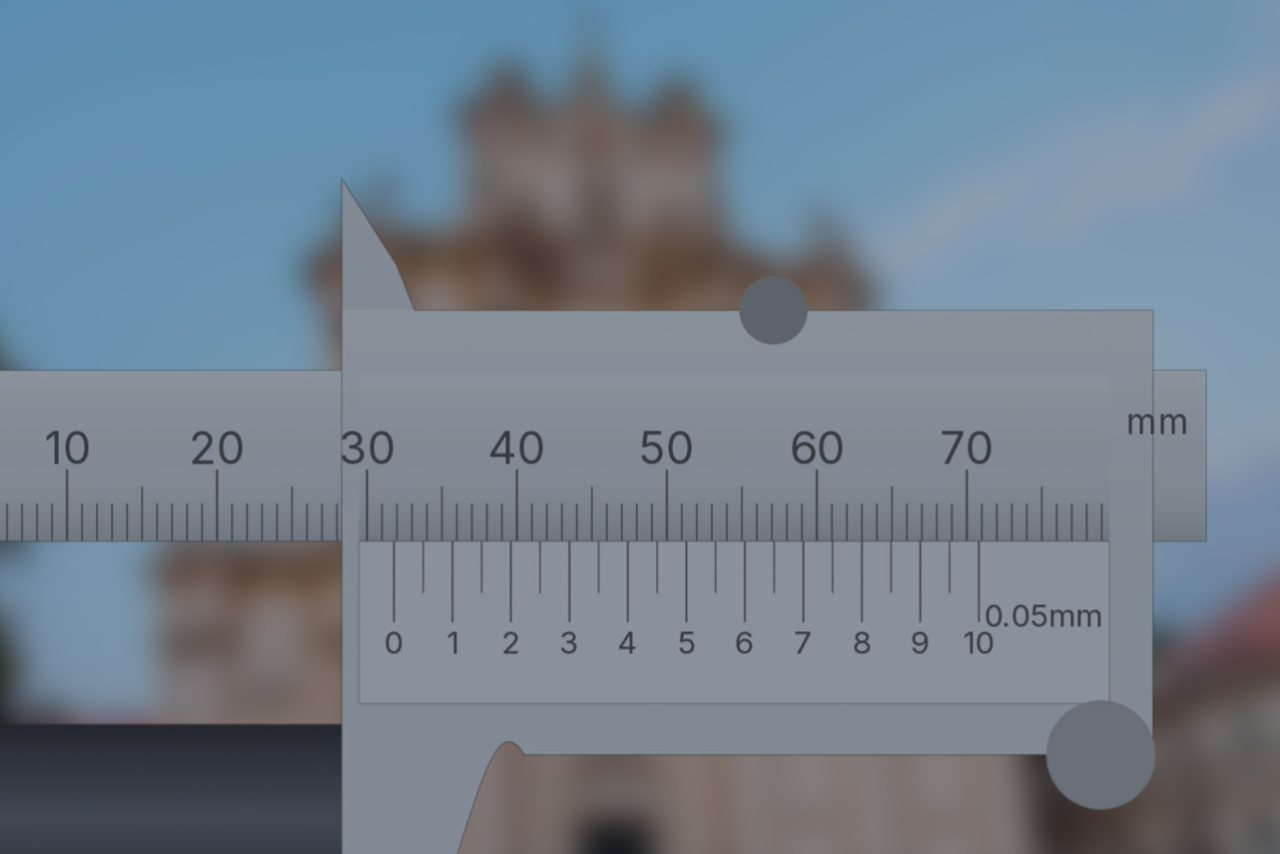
{"value": 31.8, "unit": "mm"}
